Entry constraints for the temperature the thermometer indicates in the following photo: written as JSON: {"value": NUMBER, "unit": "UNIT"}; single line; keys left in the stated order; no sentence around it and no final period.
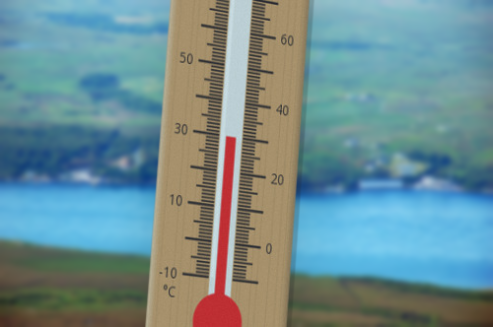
{"value": 30, "unit": "°C"}
